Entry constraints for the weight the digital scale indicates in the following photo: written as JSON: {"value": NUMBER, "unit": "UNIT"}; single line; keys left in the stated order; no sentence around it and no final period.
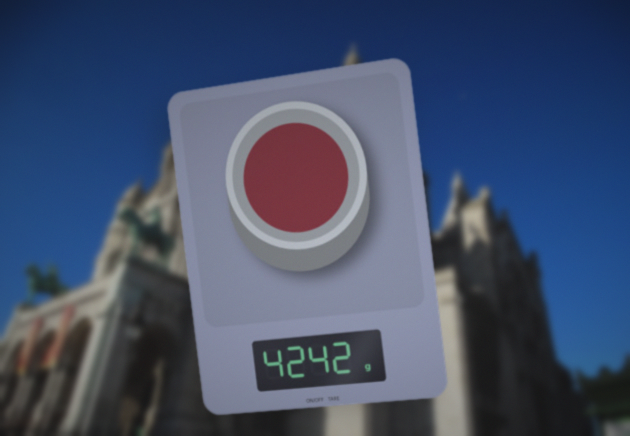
{"value": 4242, "unit": "g"}
